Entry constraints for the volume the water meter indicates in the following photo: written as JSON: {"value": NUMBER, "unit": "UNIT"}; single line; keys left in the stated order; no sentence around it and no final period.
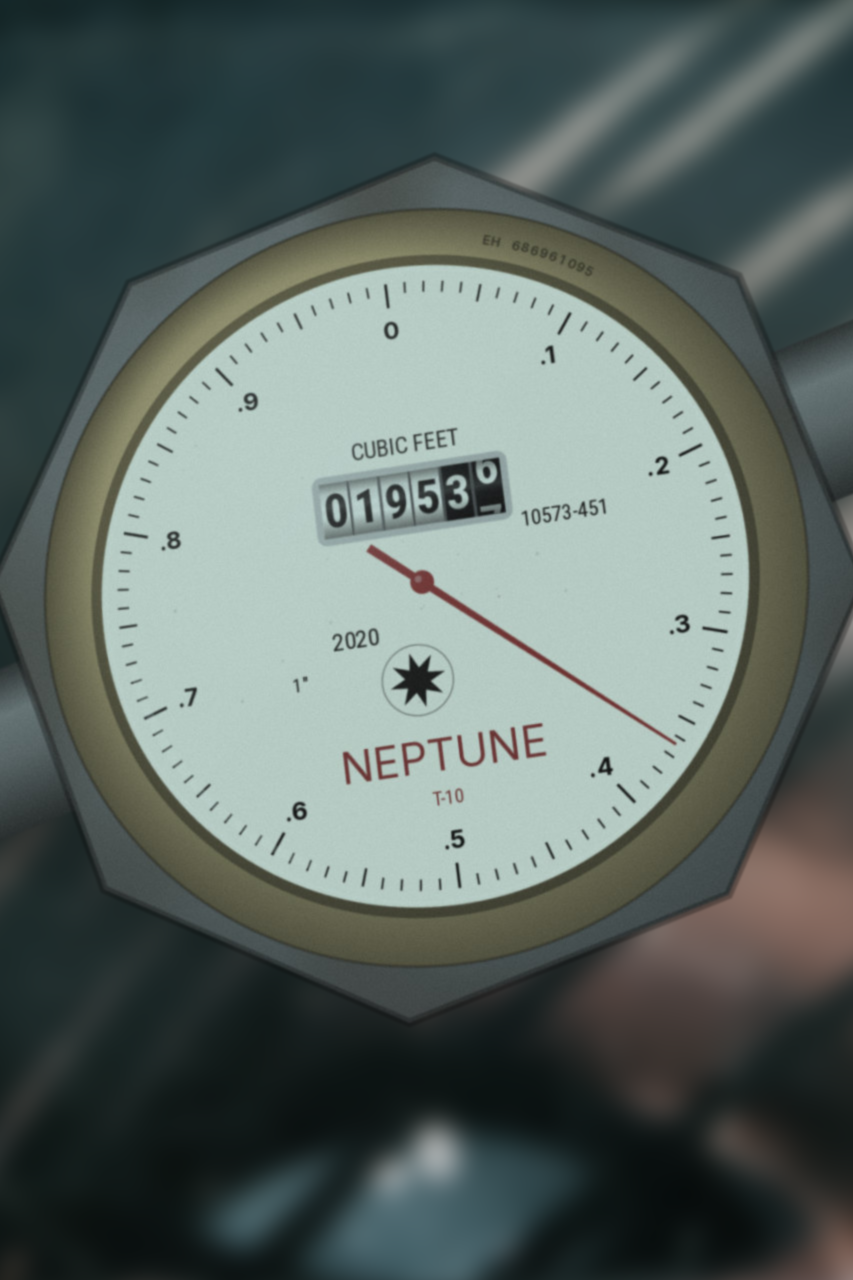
{"value": 19536.36, "unit": "ft³"}
